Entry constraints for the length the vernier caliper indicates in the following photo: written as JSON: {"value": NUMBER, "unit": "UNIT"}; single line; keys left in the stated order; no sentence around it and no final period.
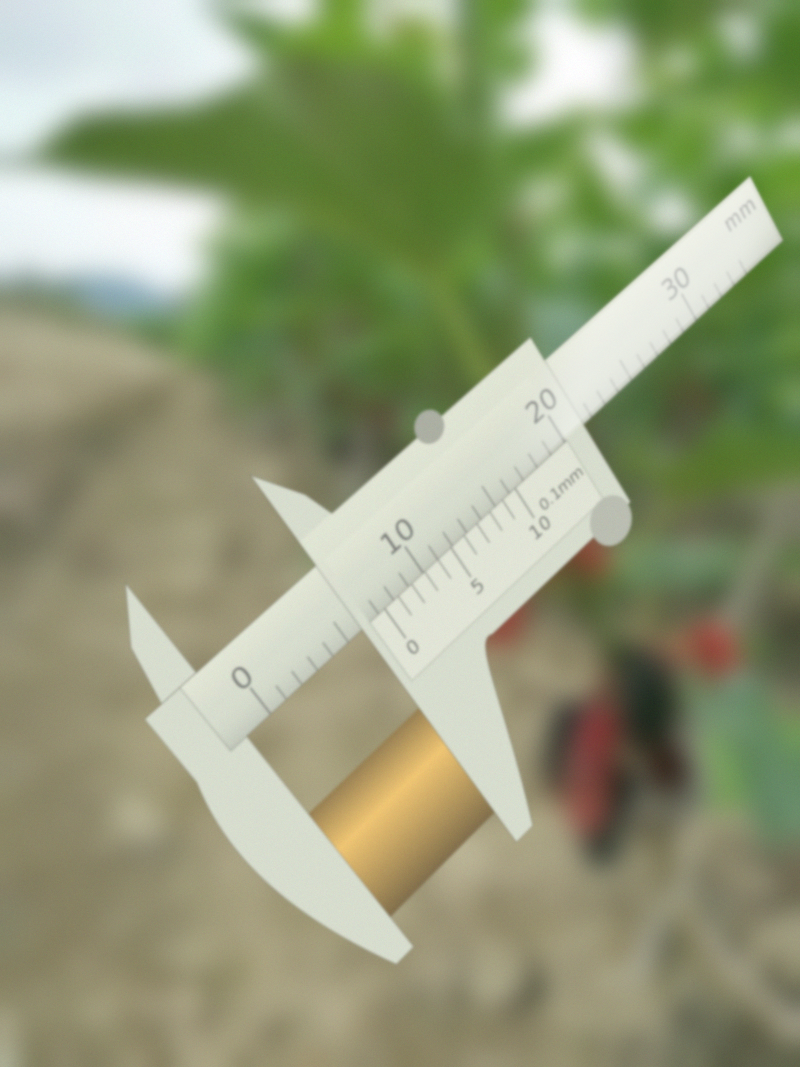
{"value": 7.4, "unit": "mm"}
